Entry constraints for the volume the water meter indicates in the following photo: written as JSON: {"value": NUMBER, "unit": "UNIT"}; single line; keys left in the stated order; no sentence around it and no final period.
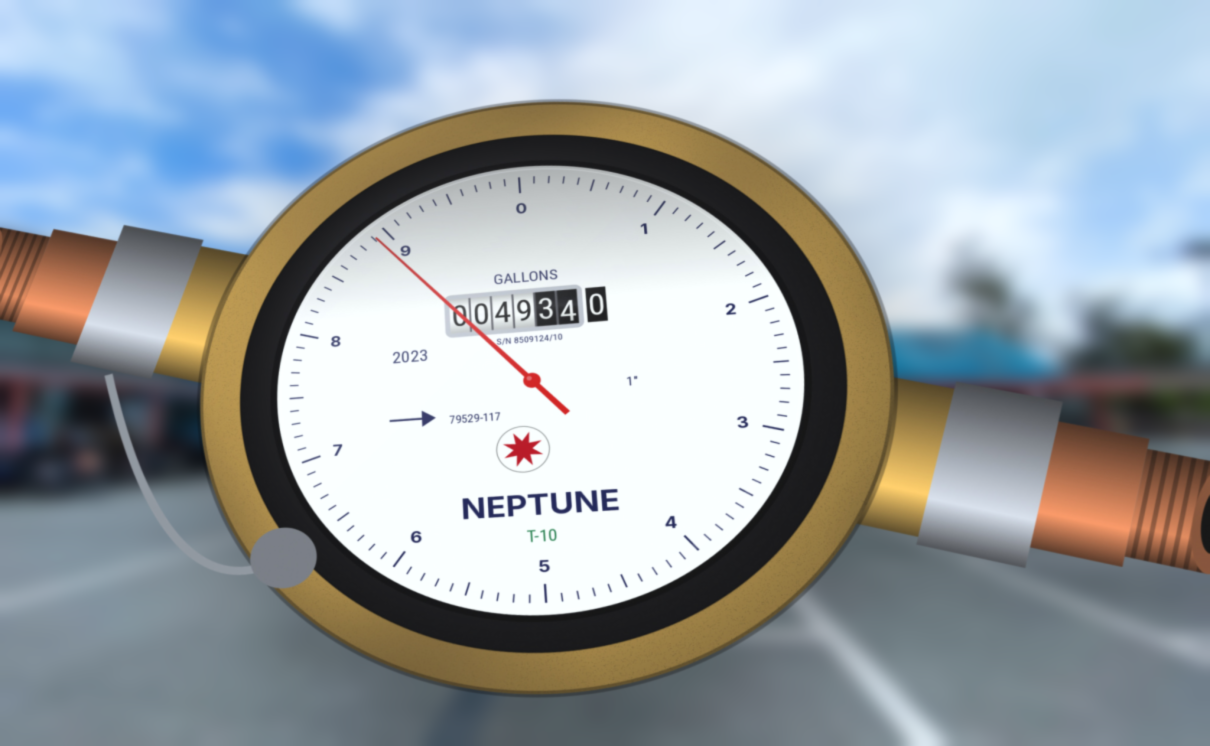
{"value": 49338.9, "unit": "gal"}
